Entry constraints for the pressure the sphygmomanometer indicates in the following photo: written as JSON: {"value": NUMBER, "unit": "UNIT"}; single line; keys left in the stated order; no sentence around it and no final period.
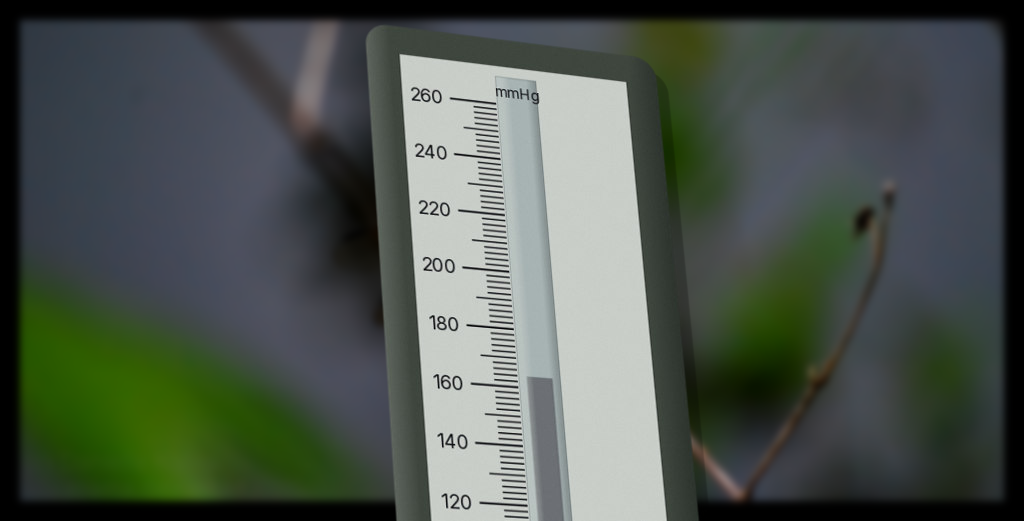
{"value": 164, "unit": "mmHg"}
